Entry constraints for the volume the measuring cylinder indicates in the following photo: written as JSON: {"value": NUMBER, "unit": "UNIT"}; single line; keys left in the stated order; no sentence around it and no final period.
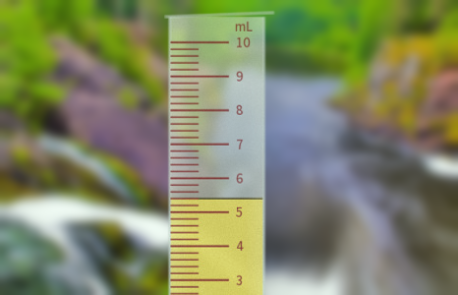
{"value": 5.4, "unit": "mL"}
